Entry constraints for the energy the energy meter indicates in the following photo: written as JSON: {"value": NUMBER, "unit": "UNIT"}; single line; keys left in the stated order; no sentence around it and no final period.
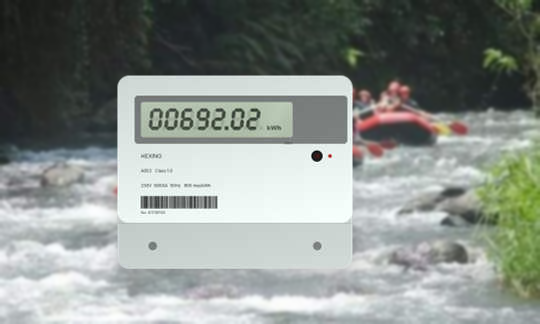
{"value": 692.02, "unit": "kWh"}
